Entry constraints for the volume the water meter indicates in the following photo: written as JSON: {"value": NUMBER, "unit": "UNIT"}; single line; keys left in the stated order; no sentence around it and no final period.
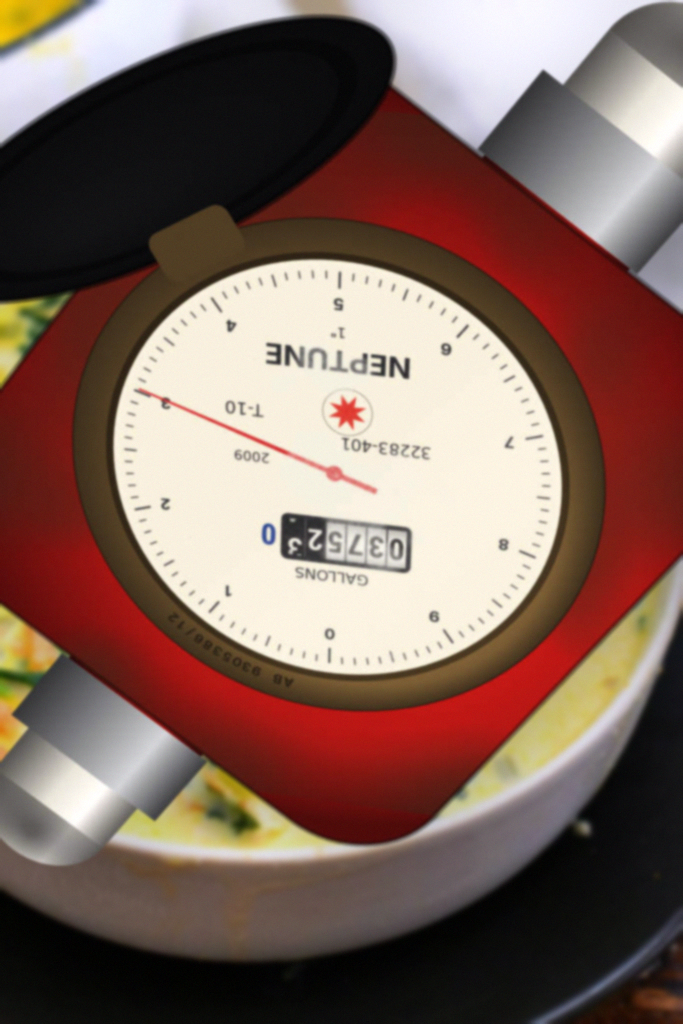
{"value": 375233.0, "unit": "gal"}
